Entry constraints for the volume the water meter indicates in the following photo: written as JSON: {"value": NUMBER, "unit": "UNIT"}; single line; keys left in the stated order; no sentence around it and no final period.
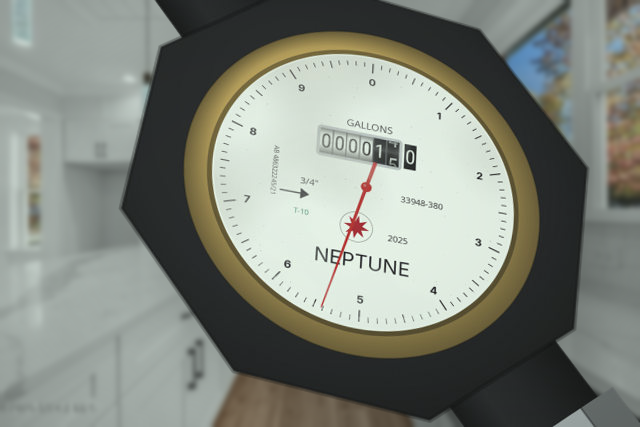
{"value": 145.4, "unit": "gal"}
